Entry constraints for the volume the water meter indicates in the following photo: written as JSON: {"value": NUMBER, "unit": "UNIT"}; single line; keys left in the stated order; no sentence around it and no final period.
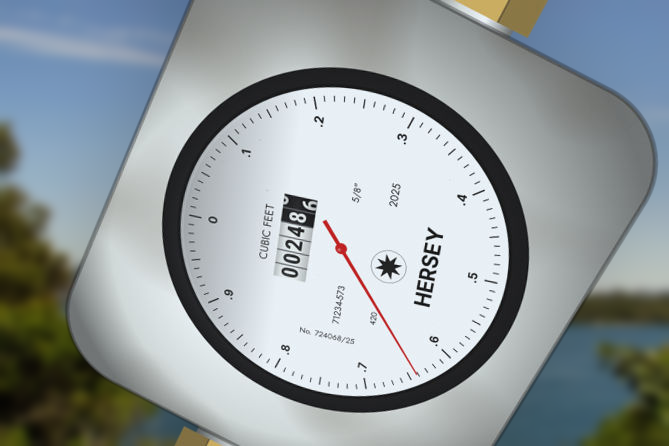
{"value": 2485.64, "unit": "ft³"}
